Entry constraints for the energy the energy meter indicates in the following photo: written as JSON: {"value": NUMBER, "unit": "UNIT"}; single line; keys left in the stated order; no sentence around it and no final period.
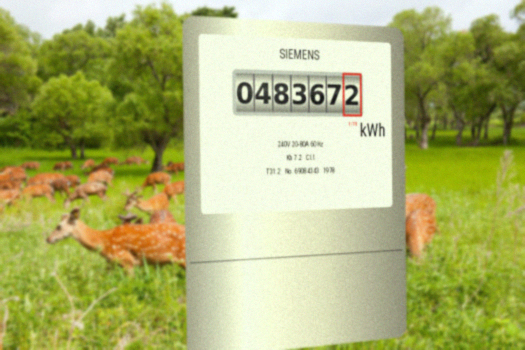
{"value": 48367.2, "unit": "kWh"}
